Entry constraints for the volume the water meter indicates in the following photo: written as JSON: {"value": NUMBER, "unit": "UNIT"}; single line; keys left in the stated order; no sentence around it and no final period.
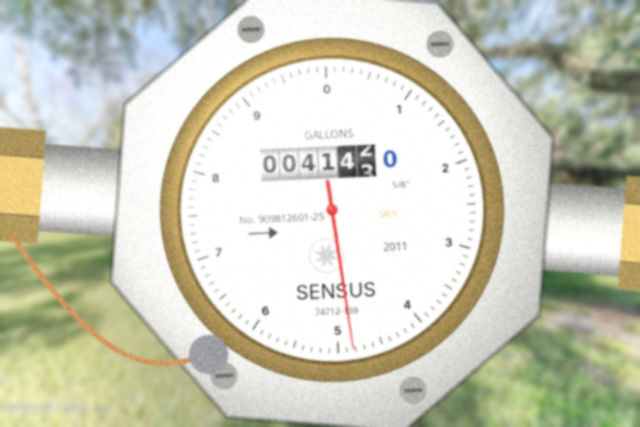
{"value": 41424.8, "unit": "gal"}
